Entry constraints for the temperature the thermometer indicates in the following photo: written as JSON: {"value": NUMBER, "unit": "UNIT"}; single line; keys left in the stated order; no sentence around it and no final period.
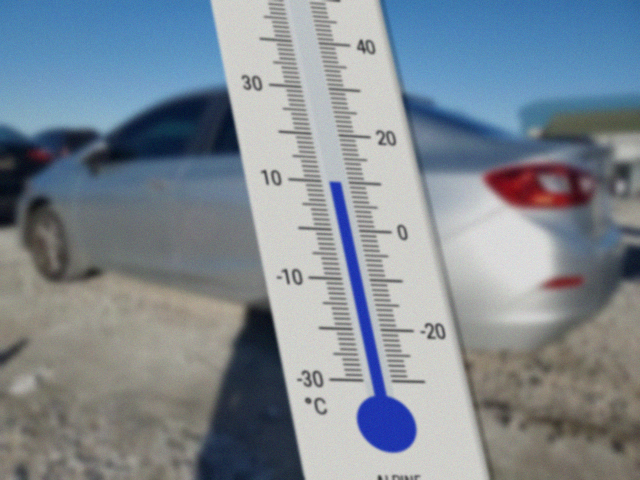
{"value": 10, "unit": "°C"}
